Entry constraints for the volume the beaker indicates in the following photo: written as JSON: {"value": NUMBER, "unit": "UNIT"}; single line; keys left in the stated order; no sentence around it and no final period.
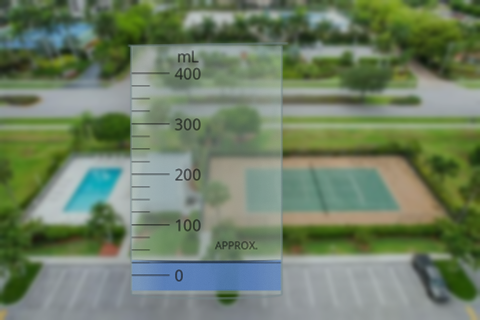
{"value": 25, "unit": "mL"}
